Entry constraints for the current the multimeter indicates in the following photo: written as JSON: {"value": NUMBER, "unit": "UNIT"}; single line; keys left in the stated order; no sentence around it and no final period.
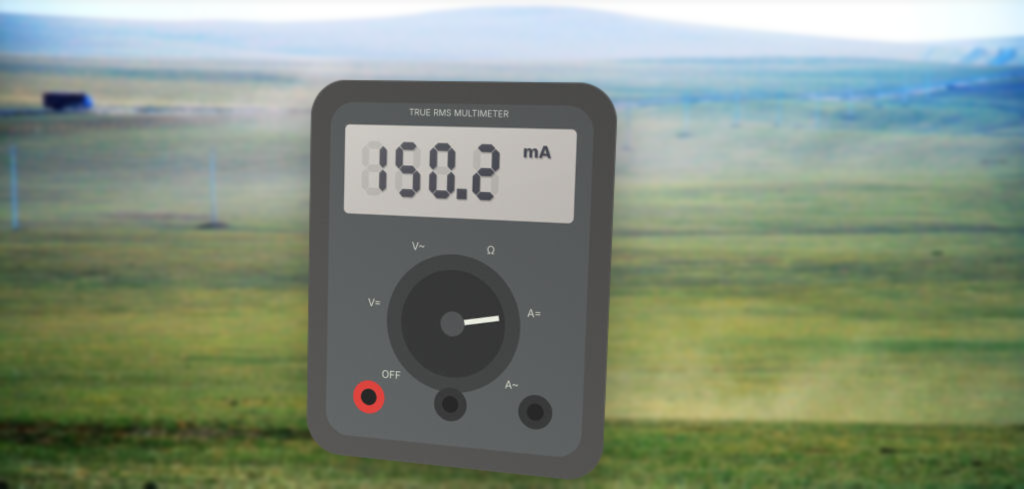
{"value": 150.2, "unit": "mA"}
